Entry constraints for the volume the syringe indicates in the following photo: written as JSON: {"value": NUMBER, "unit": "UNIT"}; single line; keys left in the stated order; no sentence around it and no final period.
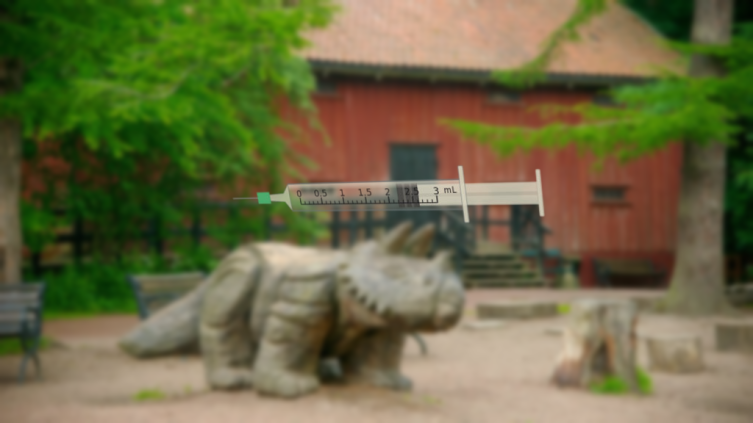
{"value": 2.2, "unit": "mL"}
